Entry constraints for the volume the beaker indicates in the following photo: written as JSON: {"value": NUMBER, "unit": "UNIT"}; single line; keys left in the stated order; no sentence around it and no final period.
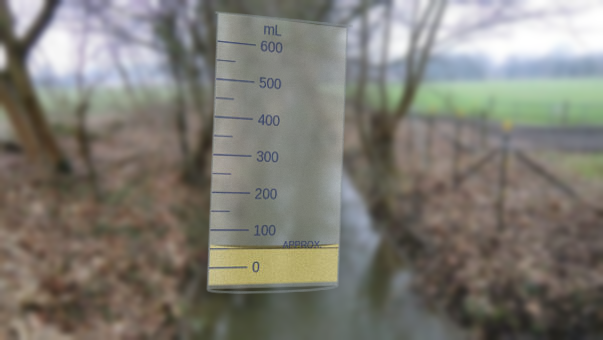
{"value": 50, "unit": "mL"}
